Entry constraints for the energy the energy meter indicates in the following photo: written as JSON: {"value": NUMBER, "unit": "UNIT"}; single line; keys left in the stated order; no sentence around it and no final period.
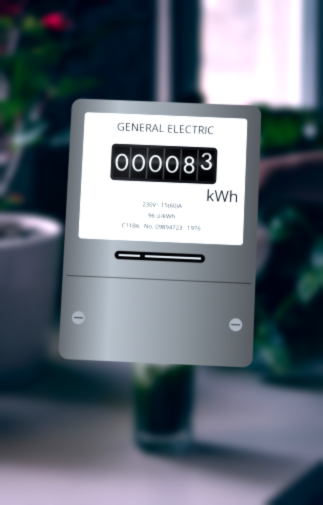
{"value": 83, "unit": "kWh"}
